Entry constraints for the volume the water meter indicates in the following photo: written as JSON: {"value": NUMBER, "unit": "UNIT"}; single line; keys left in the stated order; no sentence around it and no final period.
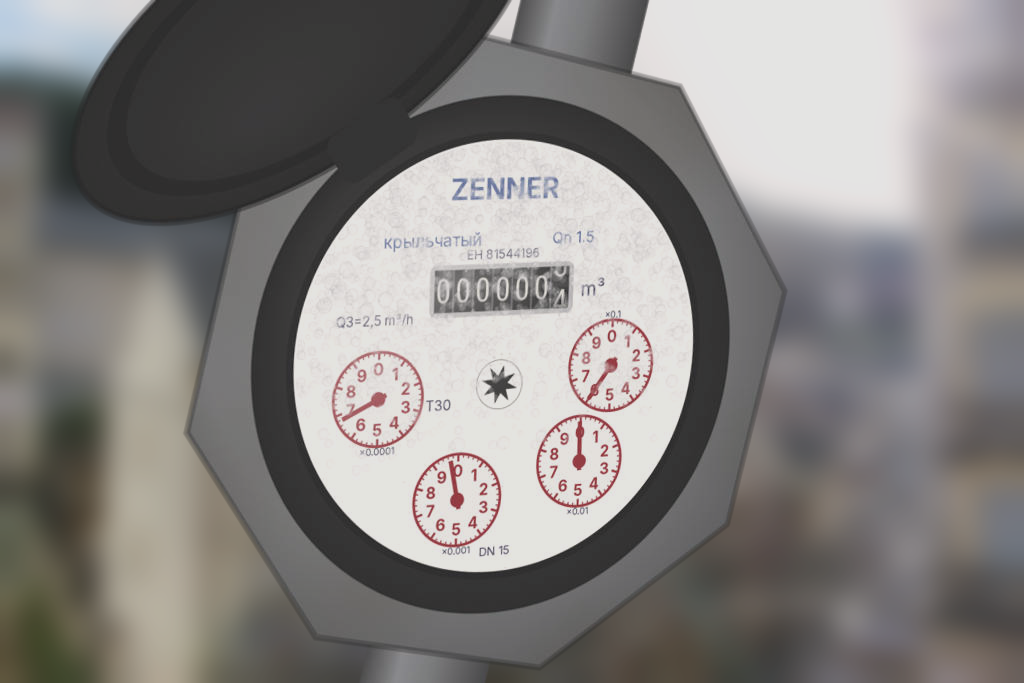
{"value": 3.5996, "unit": "m³"}
